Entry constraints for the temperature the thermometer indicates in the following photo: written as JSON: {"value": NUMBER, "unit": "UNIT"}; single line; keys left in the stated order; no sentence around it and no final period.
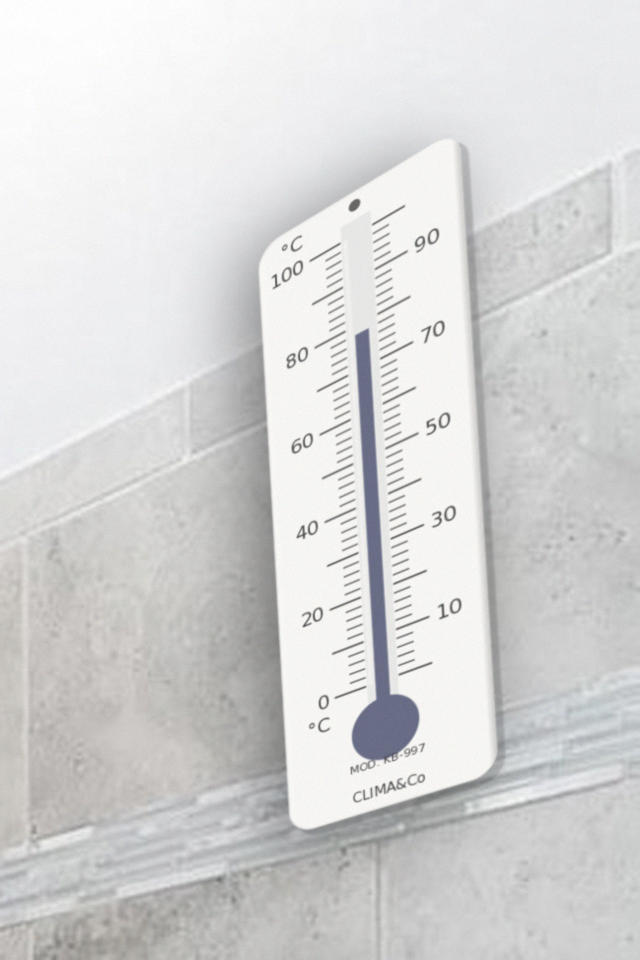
{"value": 78, "unit": "°C"}
